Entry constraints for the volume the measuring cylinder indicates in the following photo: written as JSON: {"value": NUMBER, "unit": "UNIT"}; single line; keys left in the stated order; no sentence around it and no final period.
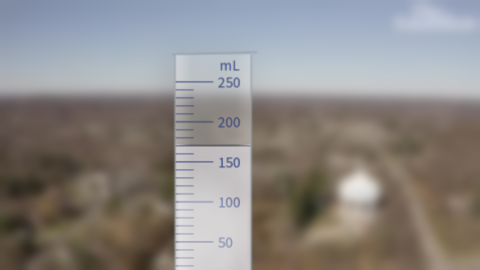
{"value": 170, "unit": "mL"}
